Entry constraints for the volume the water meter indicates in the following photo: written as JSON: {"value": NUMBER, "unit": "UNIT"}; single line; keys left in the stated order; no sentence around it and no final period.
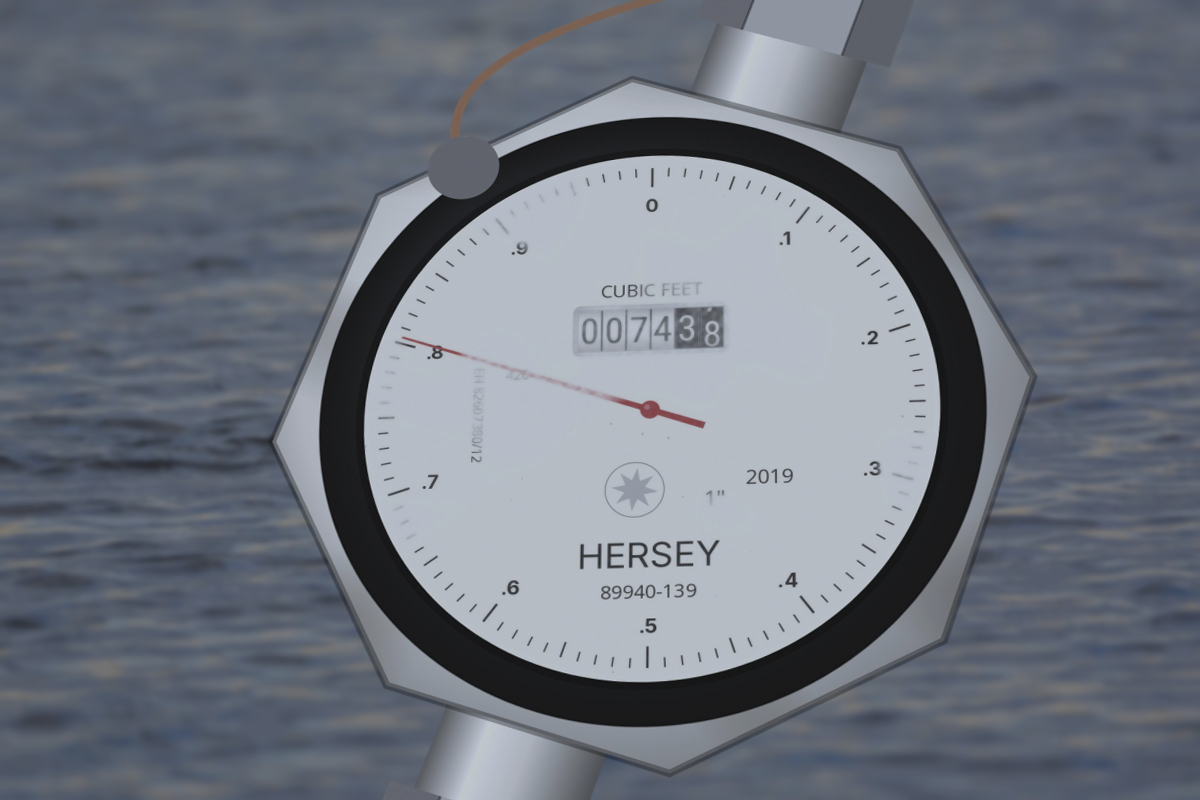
{"value": 7437.80, "unit": "ft³"}
